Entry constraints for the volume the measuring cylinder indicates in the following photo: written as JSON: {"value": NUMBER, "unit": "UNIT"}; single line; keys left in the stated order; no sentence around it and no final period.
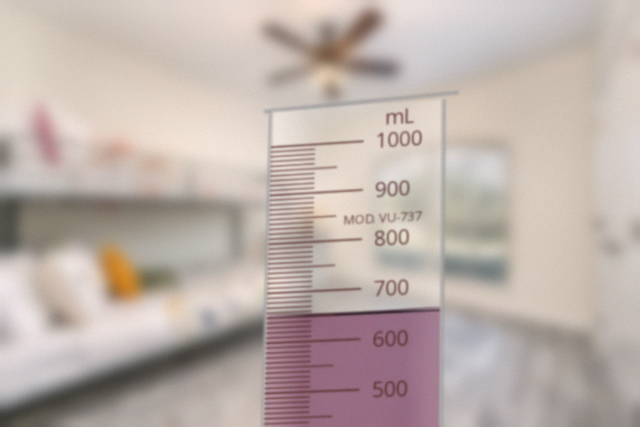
{"value": 650, "unit": "mL"}
